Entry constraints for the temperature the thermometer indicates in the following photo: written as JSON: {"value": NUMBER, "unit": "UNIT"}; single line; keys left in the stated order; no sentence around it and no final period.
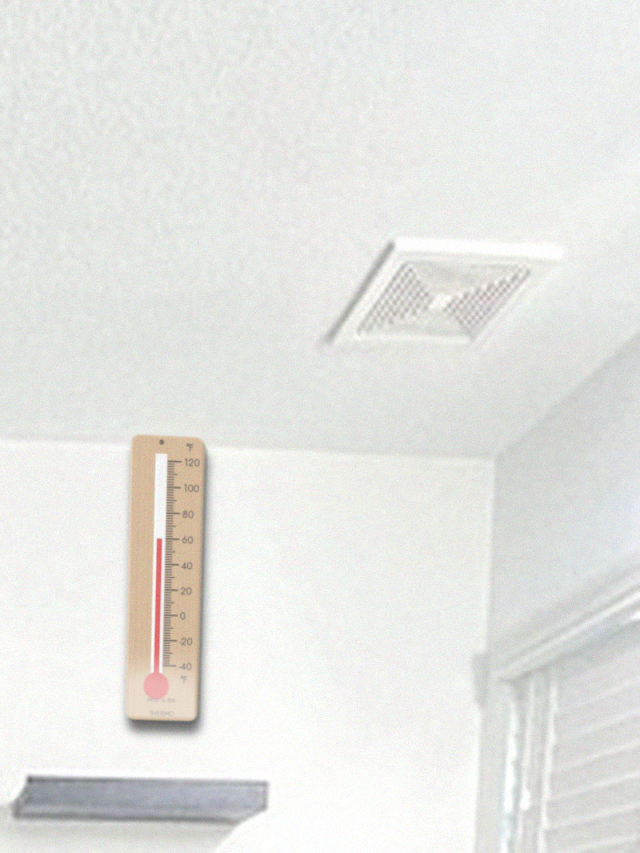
{"value": 60, "unit": "°F"}
